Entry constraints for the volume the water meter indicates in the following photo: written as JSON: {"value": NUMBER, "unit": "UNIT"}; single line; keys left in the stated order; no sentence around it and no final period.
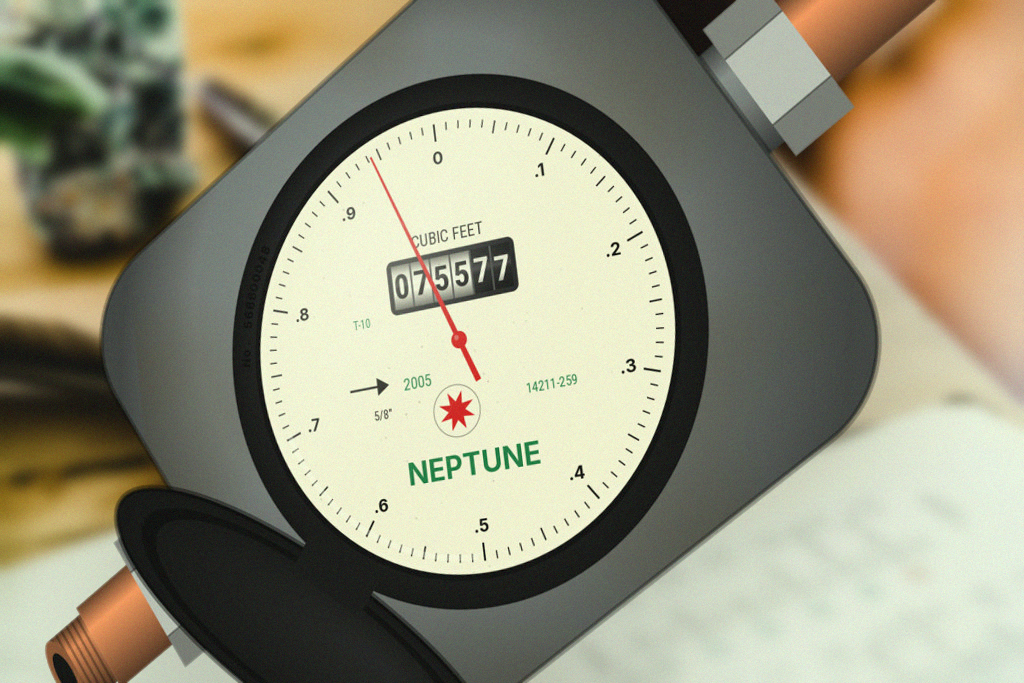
{"value": 75576.94, "unit": "ft³"}
